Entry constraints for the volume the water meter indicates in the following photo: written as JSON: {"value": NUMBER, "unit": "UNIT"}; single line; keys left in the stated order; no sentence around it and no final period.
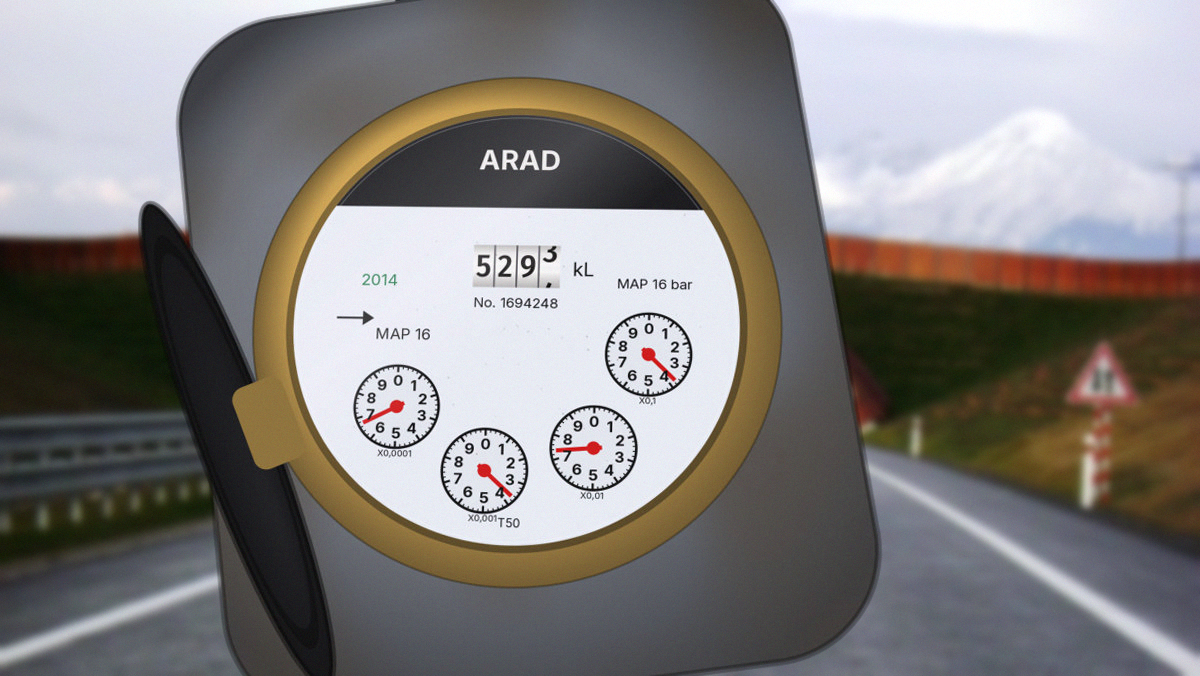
{"value": 5293.3736, "unit": "kL"}
